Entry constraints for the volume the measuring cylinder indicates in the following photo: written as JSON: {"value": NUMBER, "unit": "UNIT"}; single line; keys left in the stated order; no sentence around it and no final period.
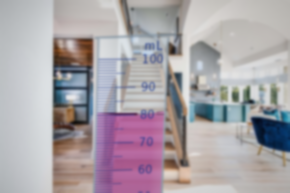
{"value": 80, "unit": "mL"}
